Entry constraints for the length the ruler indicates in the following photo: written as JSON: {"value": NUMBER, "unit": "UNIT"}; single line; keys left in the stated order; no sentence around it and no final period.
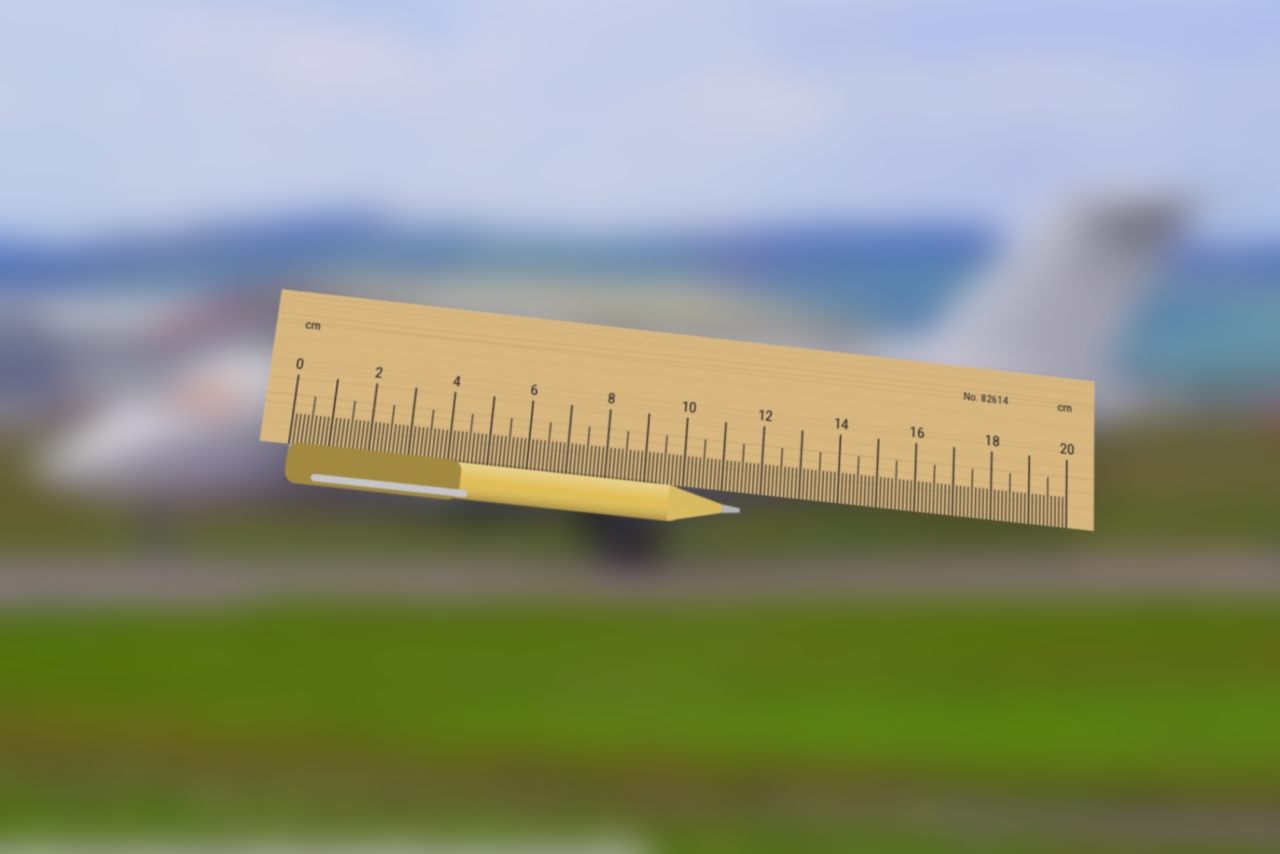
{"value": 11.5, "unit": "cm"}
